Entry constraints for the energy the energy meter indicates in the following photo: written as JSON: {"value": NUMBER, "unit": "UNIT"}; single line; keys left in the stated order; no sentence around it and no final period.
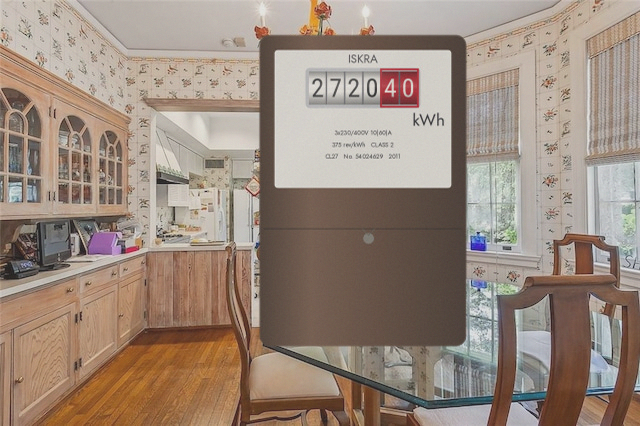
{"value": 2720.40, "unit": "kWh"}
